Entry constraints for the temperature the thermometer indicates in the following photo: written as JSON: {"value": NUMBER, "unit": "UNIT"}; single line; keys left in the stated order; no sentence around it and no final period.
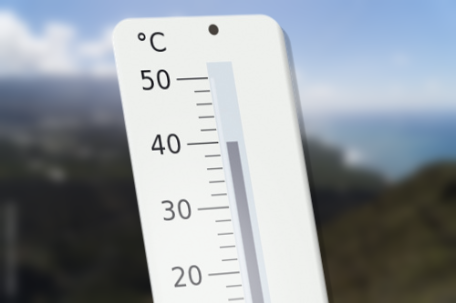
{"value": 40, "unit": "°C"}
